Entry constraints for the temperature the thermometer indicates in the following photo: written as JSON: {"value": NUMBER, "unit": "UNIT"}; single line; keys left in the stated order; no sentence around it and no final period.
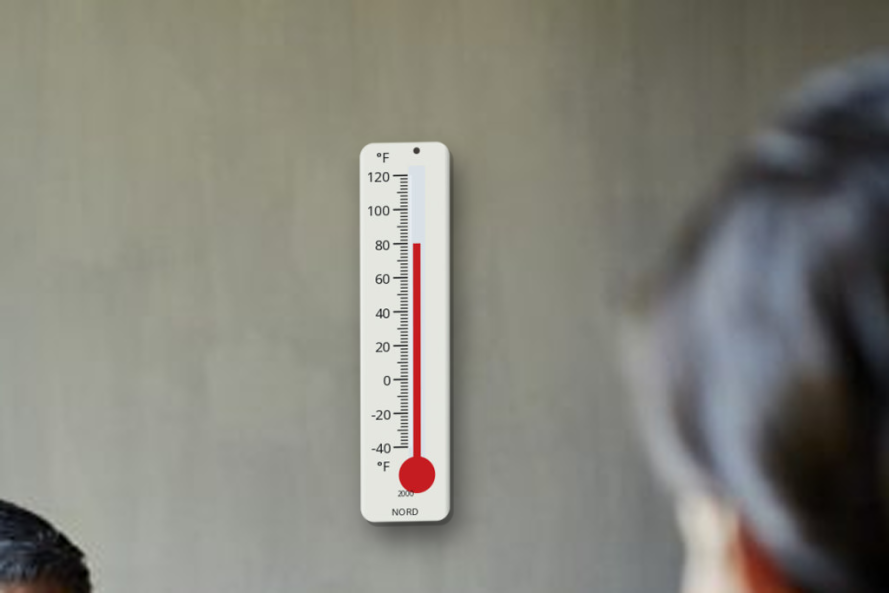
{"value": 80, "unit": "°F"}
